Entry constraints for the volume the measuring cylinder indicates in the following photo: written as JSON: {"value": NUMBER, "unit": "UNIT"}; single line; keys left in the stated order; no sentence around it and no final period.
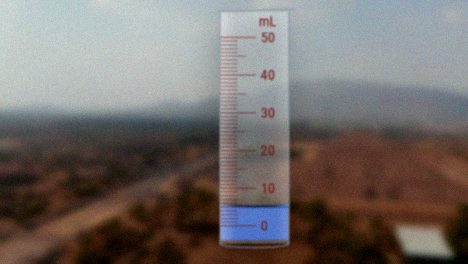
{"value": 5, "unit": "mL"}
